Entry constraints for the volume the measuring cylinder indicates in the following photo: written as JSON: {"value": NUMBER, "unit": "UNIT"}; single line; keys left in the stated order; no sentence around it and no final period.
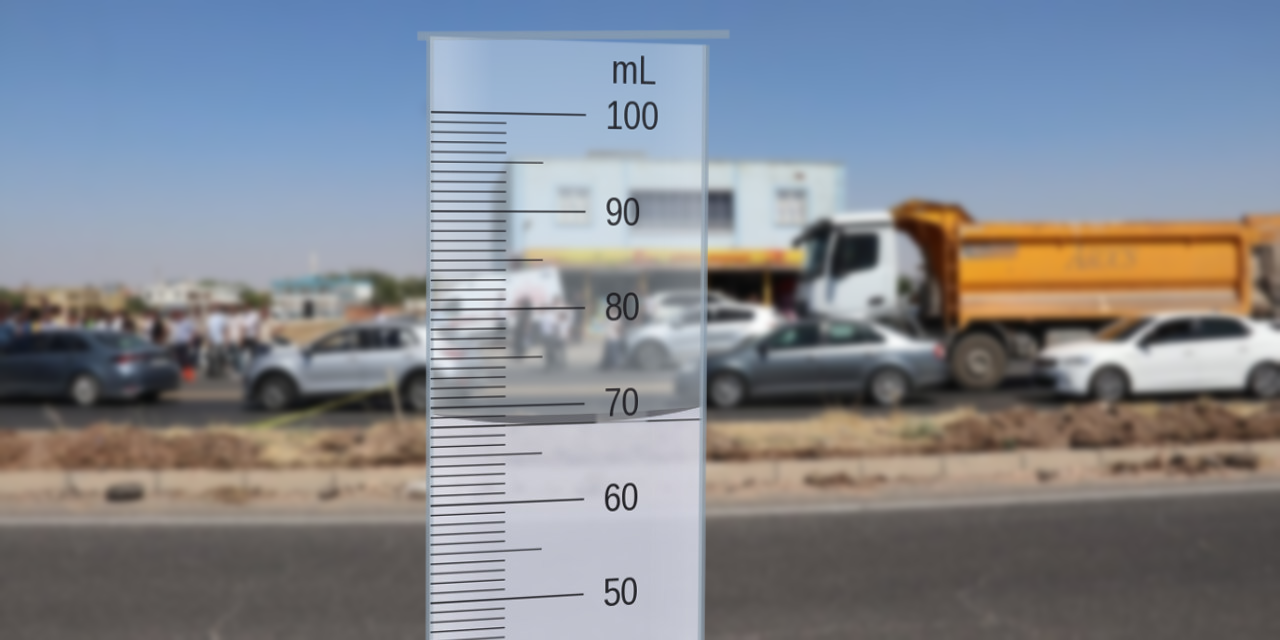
{"value": 68, "unit": "mL"}
